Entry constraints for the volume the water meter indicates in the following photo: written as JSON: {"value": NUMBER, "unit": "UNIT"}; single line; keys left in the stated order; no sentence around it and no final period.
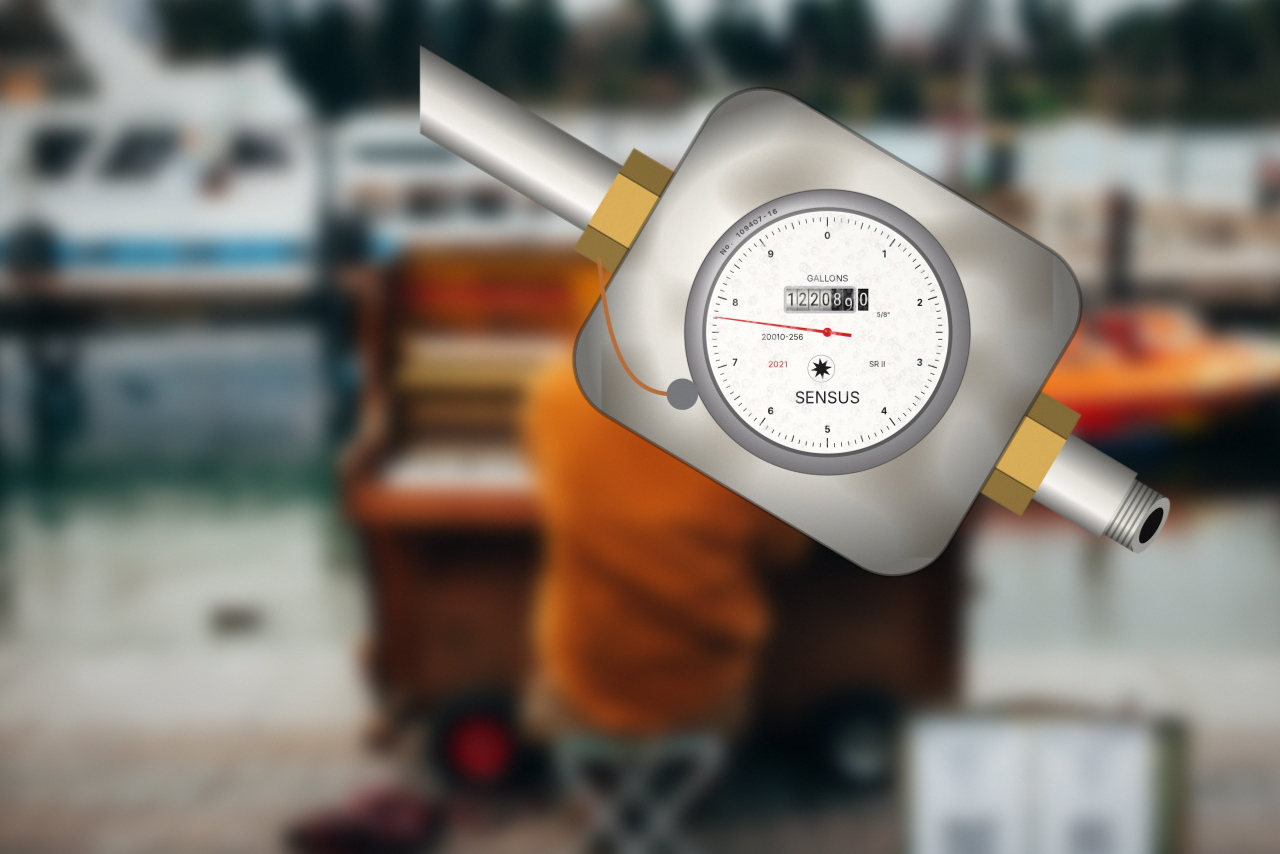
{"value": 1220887.7, "unit": "gal"}
